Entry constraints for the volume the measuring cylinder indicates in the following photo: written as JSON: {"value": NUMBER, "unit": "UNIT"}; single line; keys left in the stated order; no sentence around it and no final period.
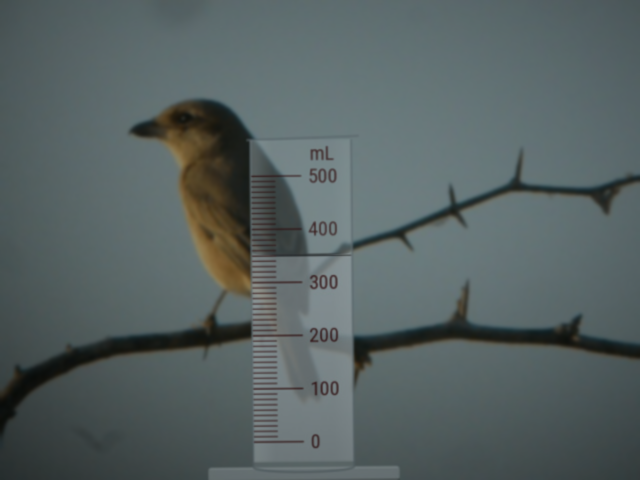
{"value": 350, "unit": "mL"}
